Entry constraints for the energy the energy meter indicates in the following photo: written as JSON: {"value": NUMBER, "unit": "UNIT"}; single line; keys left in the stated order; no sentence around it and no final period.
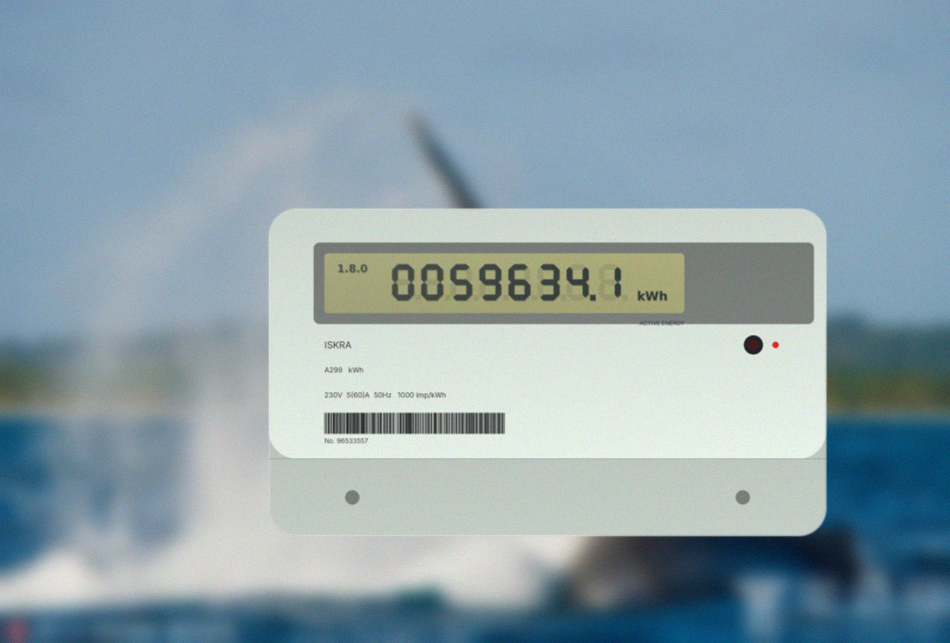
{"value": 59634.1, "unit": "kWh"}
